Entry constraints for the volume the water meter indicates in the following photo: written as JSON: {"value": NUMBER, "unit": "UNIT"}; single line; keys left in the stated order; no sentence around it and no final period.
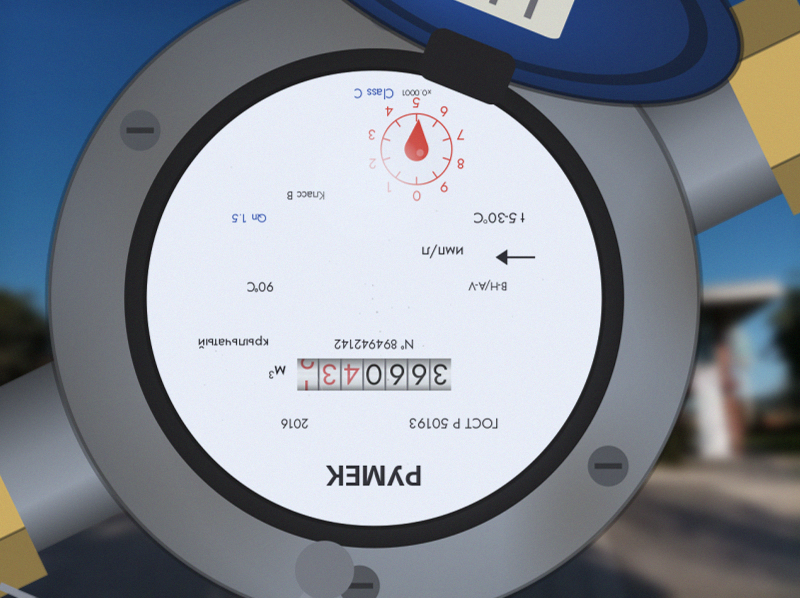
{"value": 3660.4315, "unit": "m³"}
